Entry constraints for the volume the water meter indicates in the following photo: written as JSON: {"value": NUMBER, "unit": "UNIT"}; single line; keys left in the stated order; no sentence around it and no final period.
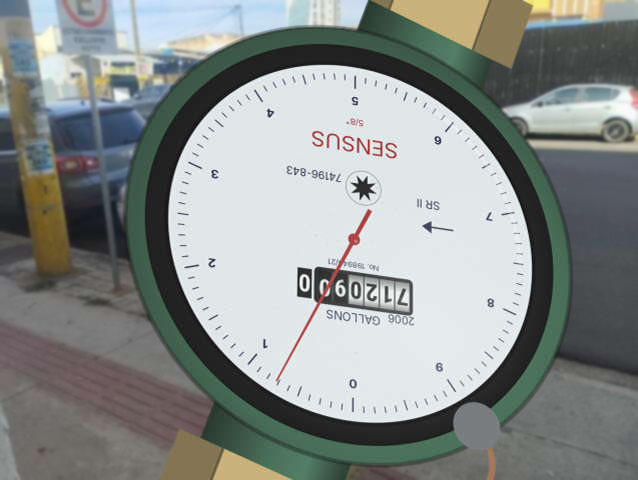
{"value": 7120900.7, "unit": "gal"}
